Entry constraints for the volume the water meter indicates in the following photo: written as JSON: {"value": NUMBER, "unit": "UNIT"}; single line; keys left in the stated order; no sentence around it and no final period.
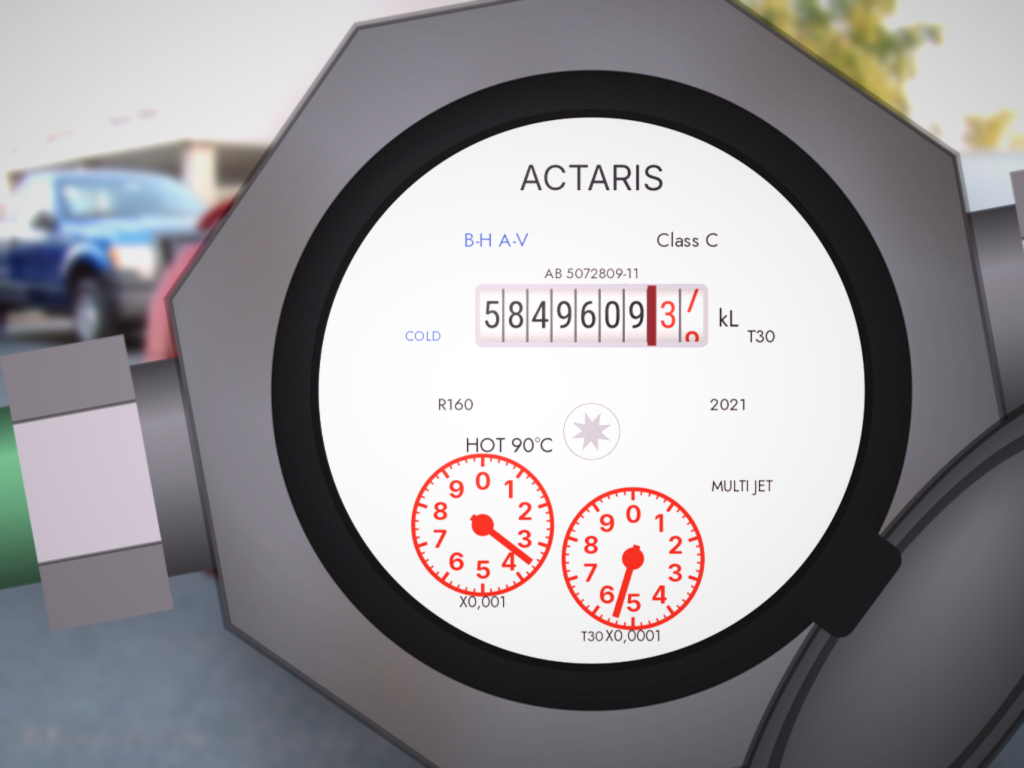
{"value": 5849609.3735, "unit": "kL"}
